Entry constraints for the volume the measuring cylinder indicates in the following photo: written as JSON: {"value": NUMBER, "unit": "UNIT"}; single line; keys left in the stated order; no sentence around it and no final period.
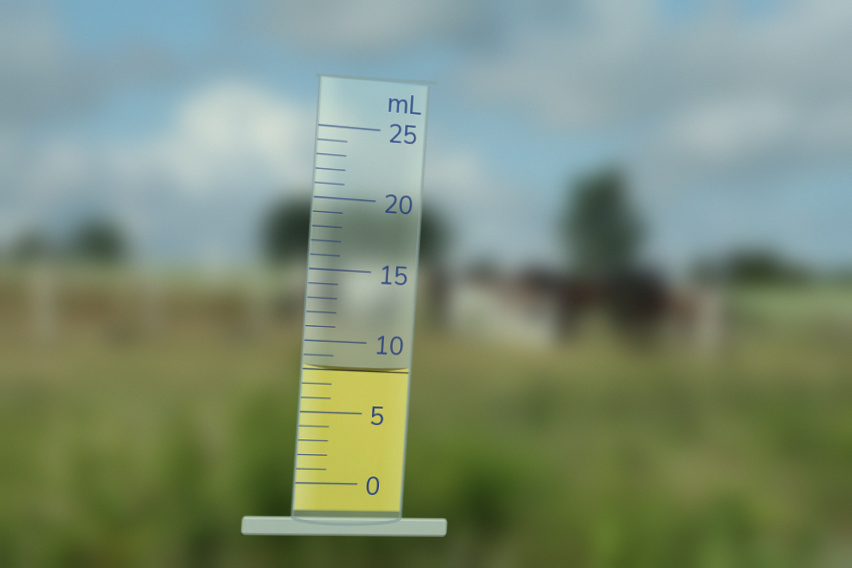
{"value": 8, "unit": "mL"}
